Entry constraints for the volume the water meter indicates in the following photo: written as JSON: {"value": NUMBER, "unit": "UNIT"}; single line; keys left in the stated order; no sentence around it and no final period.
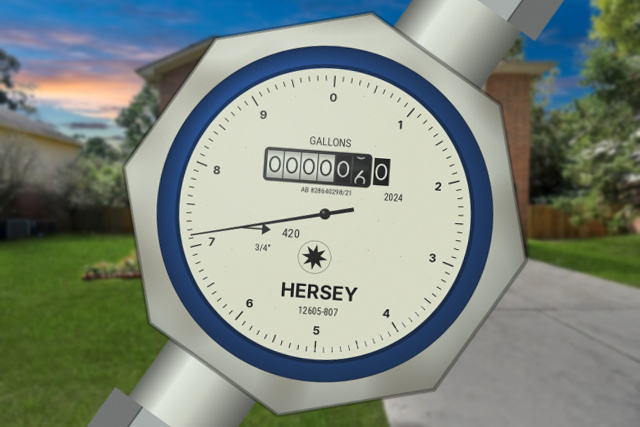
{"value": 57.1, "unit": "gal"}
